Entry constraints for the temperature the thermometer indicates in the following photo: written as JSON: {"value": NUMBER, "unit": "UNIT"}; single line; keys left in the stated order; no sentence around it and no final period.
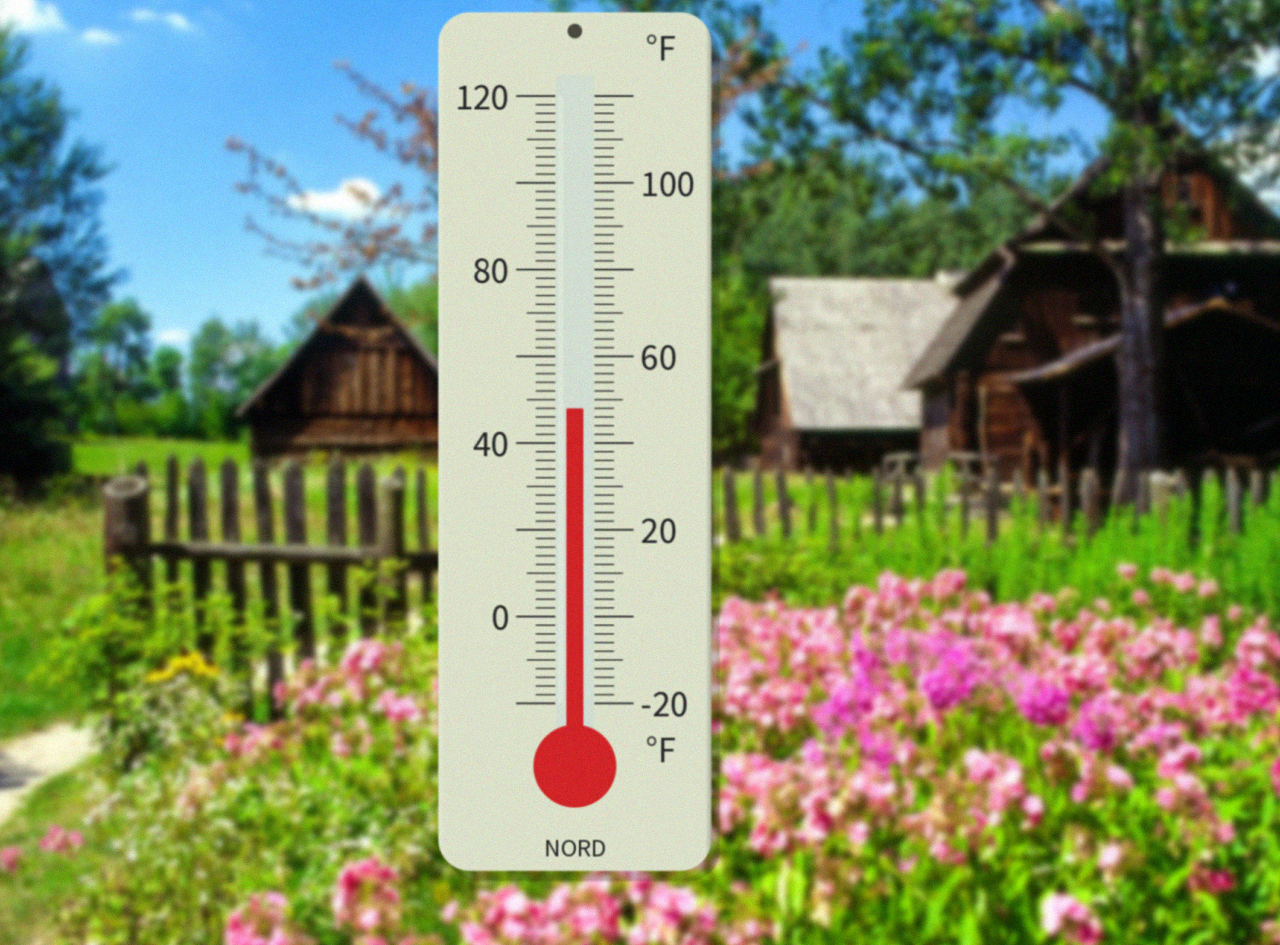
{"value": 48, "unit": "°F"}
